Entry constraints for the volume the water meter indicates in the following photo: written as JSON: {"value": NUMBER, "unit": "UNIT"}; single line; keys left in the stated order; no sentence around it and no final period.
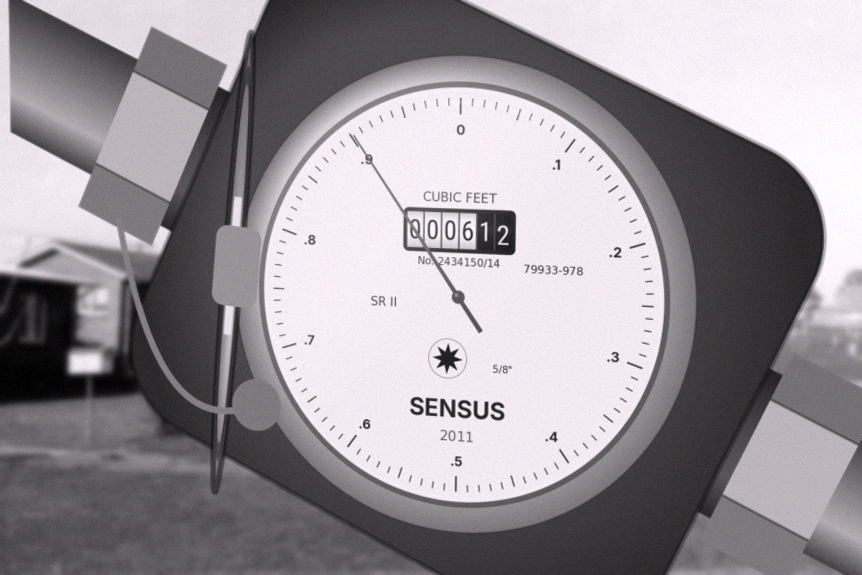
{"value": 611.90, "unit": "ft³"}
